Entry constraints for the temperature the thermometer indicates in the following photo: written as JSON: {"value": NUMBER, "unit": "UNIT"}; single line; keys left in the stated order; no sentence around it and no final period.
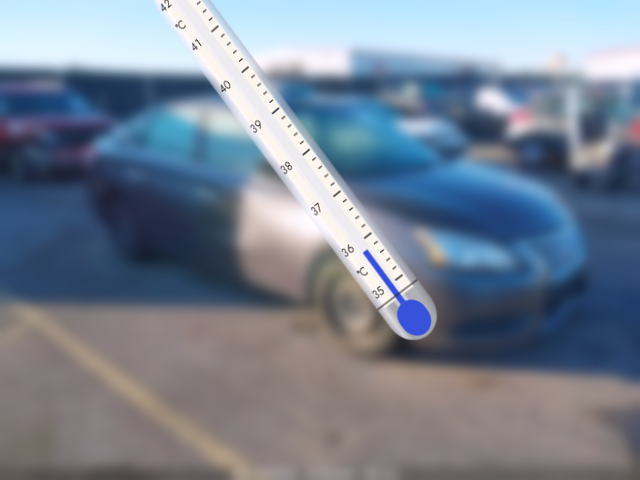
{"value": 35.8, "unit": "°C"}
